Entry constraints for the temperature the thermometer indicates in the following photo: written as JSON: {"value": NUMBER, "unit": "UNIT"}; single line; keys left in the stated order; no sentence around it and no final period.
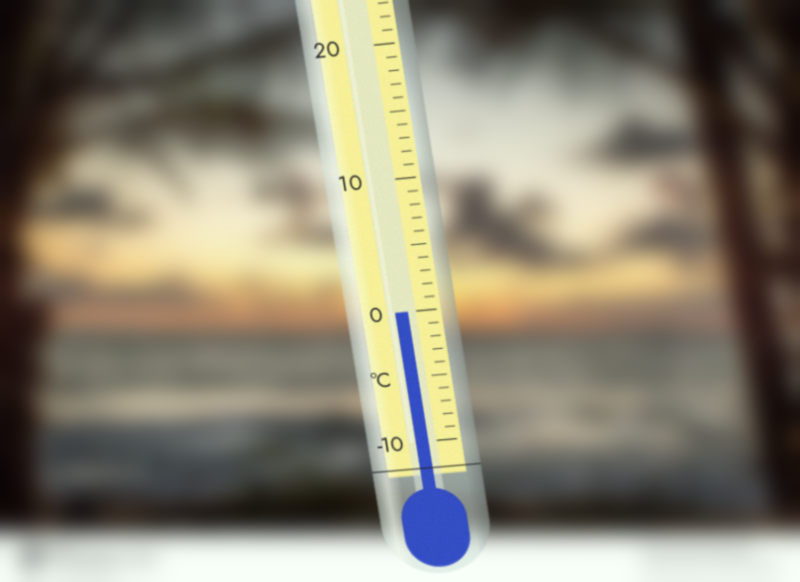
{"value": 0, "unit": "°C"}
